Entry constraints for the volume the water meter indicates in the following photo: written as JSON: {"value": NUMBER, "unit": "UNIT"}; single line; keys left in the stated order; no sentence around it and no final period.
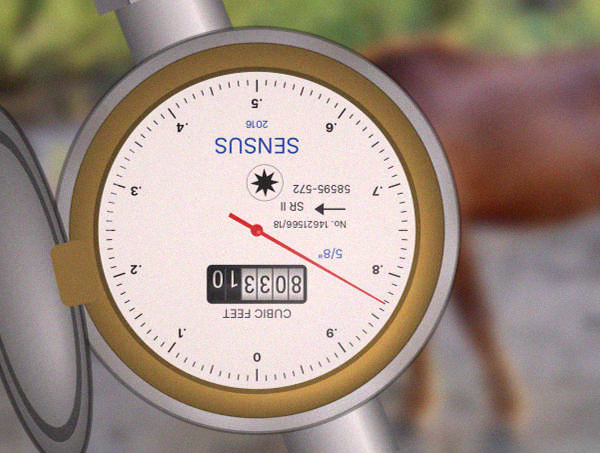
{"value": 803309.83, "unit": "ft³"}
